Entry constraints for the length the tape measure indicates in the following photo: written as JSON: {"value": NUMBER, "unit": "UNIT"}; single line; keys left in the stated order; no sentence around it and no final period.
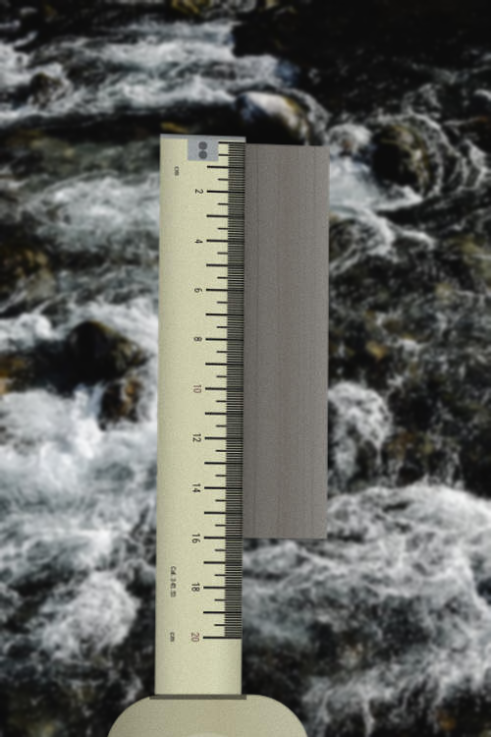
{"value": 16, "unit": "cm"}
